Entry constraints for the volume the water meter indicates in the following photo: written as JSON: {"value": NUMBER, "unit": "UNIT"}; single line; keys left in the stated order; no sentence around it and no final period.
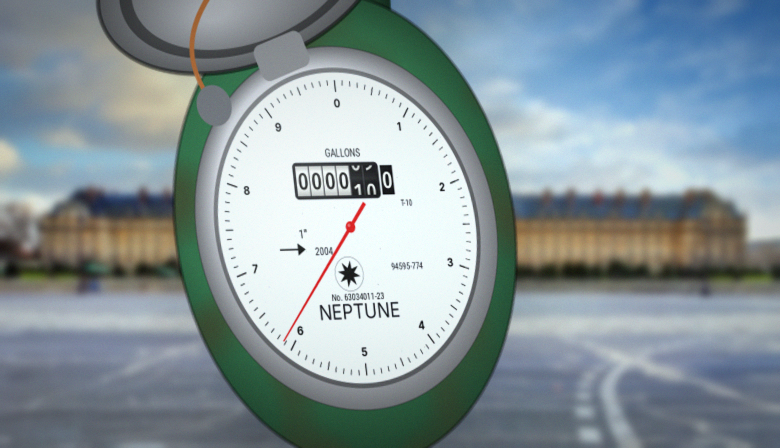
{"value": 96.1, "unit": "gal"}
